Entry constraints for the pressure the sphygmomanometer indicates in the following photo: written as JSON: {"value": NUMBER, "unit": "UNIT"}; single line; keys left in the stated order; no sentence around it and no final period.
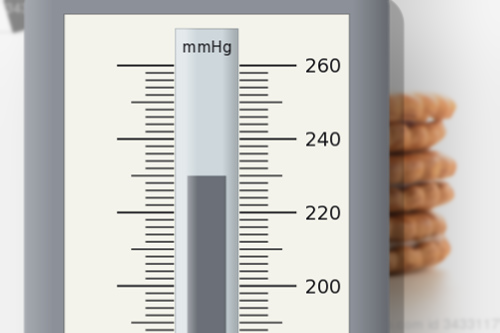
{"value": 230, "unit": "mmHg"}
